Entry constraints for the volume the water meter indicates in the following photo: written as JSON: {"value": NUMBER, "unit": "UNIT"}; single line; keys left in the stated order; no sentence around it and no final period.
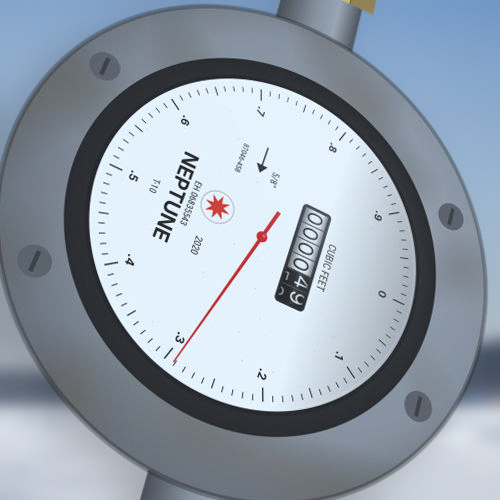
{"value": 49.29, "unit": "ft³"}
